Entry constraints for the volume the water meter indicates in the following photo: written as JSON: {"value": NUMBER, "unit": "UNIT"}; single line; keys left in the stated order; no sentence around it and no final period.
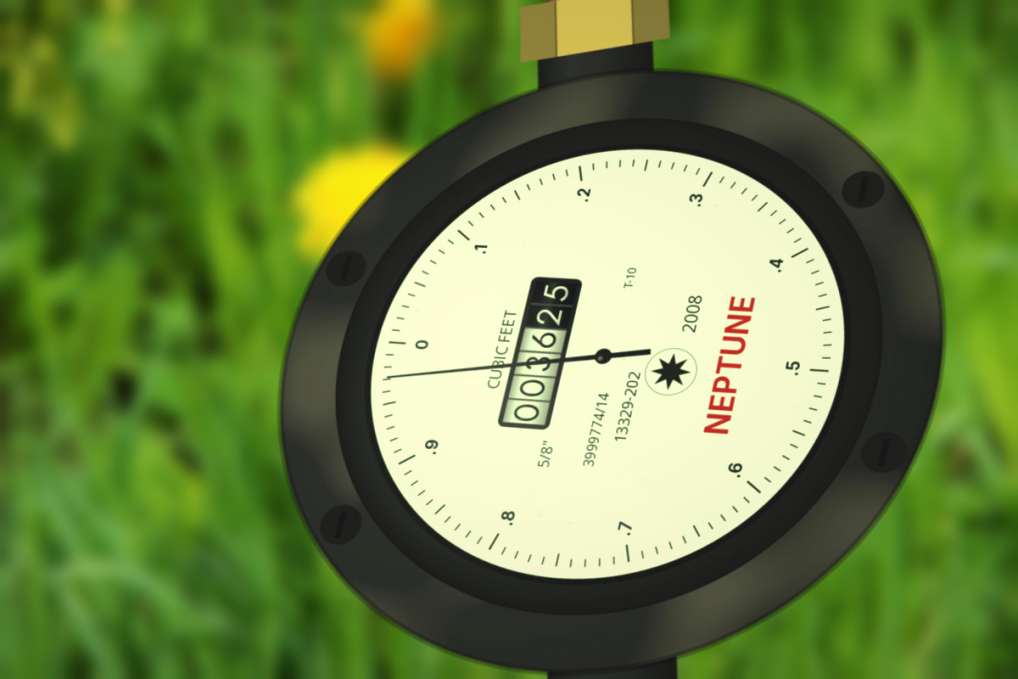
{"value": 3624.97, "unit": "ft³"}
